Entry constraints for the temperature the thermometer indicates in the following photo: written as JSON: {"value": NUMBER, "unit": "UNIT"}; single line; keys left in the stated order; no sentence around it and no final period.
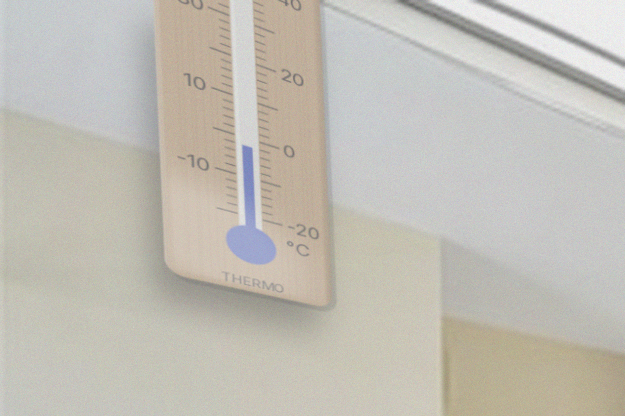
{"value": -2, "unit": "°C"}
